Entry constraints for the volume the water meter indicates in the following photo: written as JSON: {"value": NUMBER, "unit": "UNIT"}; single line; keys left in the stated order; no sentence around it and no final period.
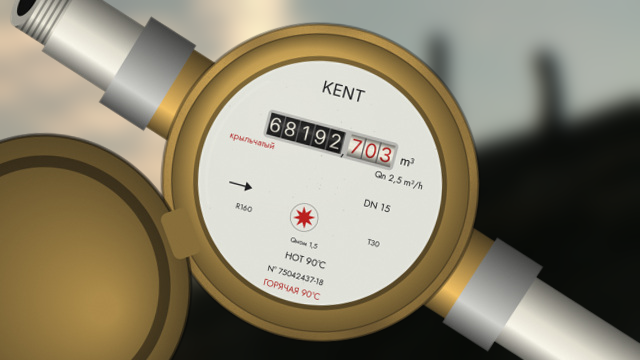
{"value": 68192.703, "unit": "m³"}
